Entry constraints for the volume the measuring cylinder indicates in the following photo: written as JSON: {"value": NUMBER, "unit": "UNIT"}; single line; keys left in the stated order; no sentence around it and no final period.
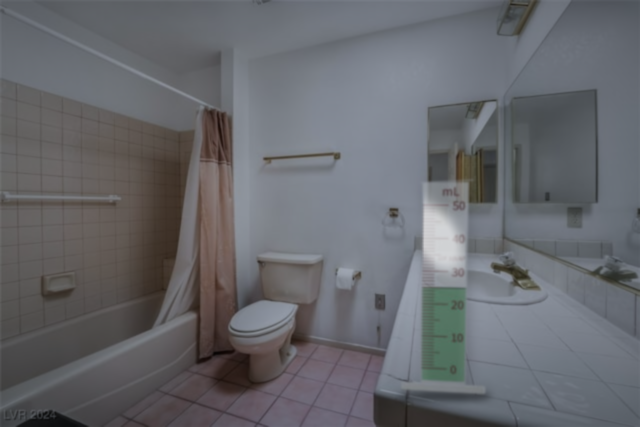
{"value": 25, "unit": "mL"}
